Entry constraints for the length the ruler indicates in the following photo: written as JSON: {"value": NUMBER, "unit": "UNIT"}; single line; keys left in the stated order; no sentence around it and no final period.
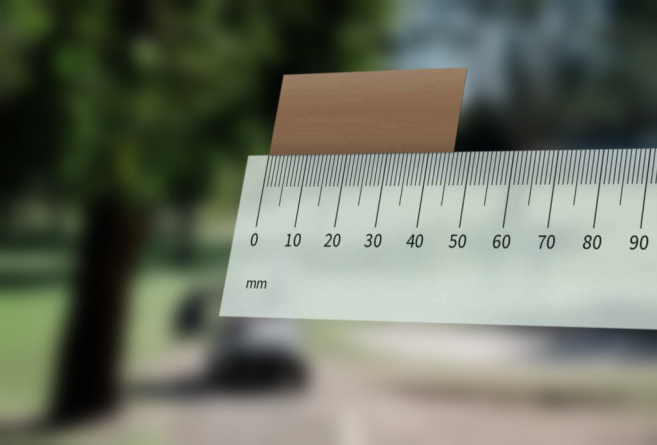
{"value": 46, "unit": "mm"}
